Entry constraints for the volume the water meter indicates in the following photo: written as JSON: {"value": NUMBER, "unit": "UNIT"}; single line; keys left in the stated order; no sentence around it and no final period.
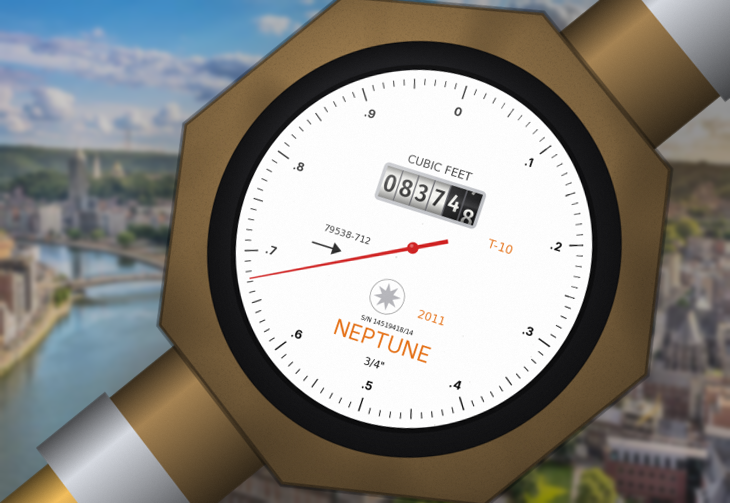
{"value": 83747.67, "unit": "ft³"}
